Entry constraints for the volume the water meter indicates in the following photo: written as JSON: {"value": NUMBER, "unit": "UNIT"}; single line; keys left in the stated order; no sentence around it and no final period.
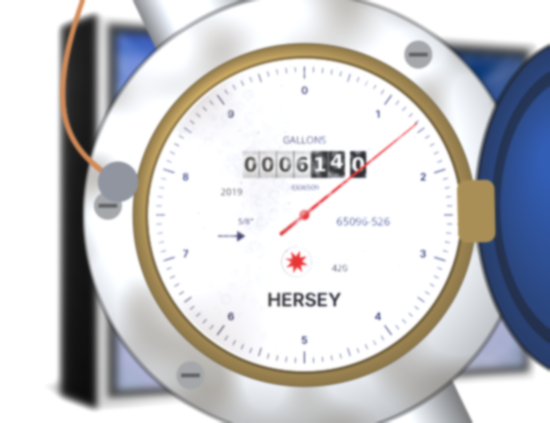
{"value": 6141.4, "unit": "gal"}
